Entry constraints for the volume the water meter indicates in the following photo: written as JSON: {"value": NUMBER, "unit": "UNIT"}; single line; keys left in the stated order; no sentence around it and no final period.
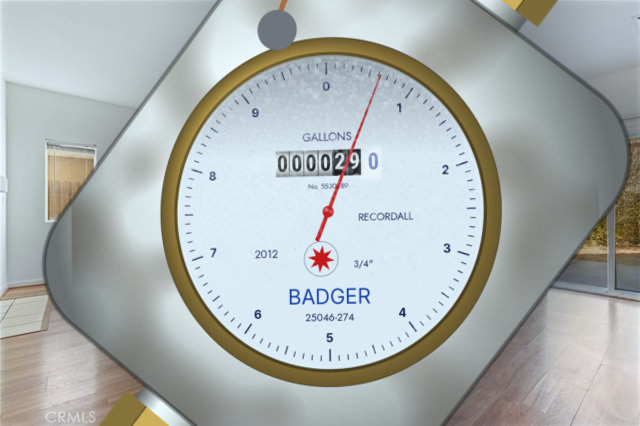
{"value": 290.6, "unit": "gal"}
